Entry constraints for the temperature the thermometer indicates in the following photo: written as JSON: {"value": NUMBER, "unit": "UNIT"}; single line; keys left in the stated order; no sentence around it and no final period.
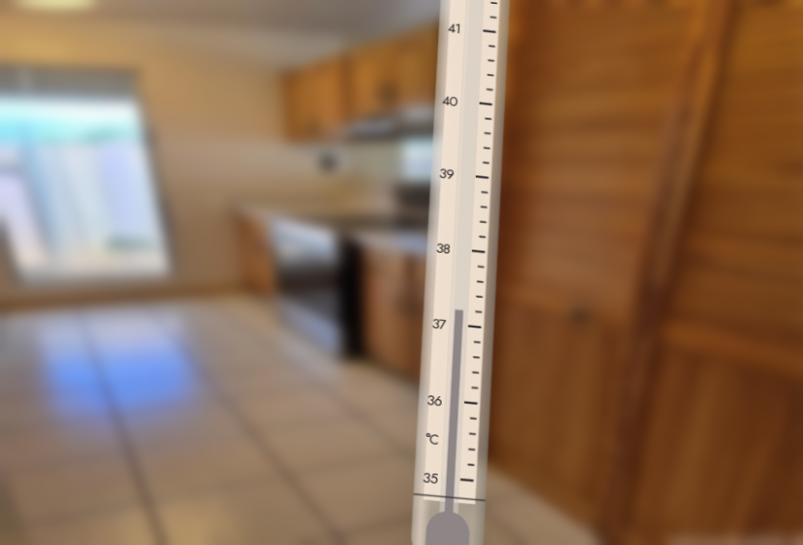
{"value": 37.2, "unit": "°C"}
